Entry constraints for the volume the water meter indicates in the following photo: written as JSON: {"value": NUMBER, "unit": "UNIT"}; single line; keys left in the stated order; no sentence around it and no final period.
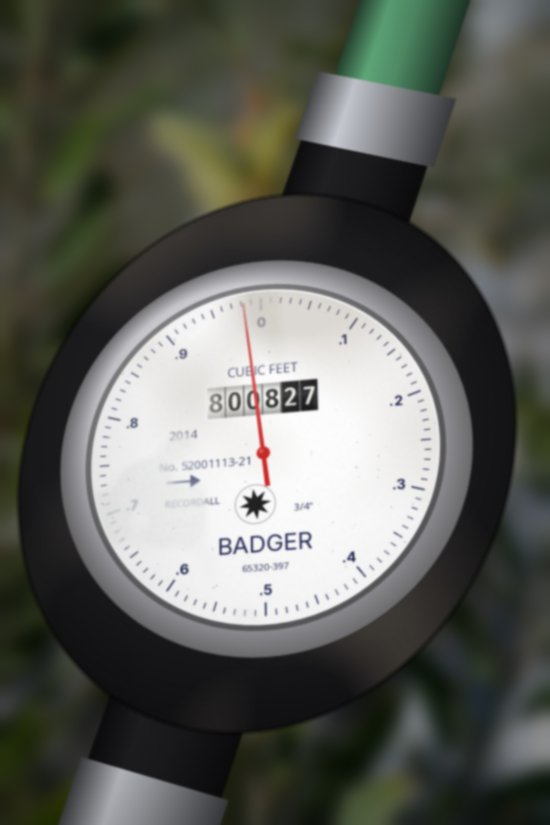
{"value": 800826.98, "unit": "ft³"}
